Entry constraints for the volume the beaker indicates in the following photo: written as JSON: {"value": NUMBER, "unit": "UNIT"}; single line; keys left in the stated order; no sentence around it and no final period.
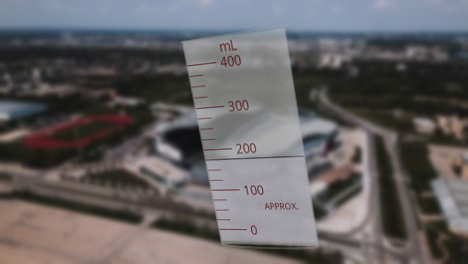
{"value": 175, "unit": "mL"}
